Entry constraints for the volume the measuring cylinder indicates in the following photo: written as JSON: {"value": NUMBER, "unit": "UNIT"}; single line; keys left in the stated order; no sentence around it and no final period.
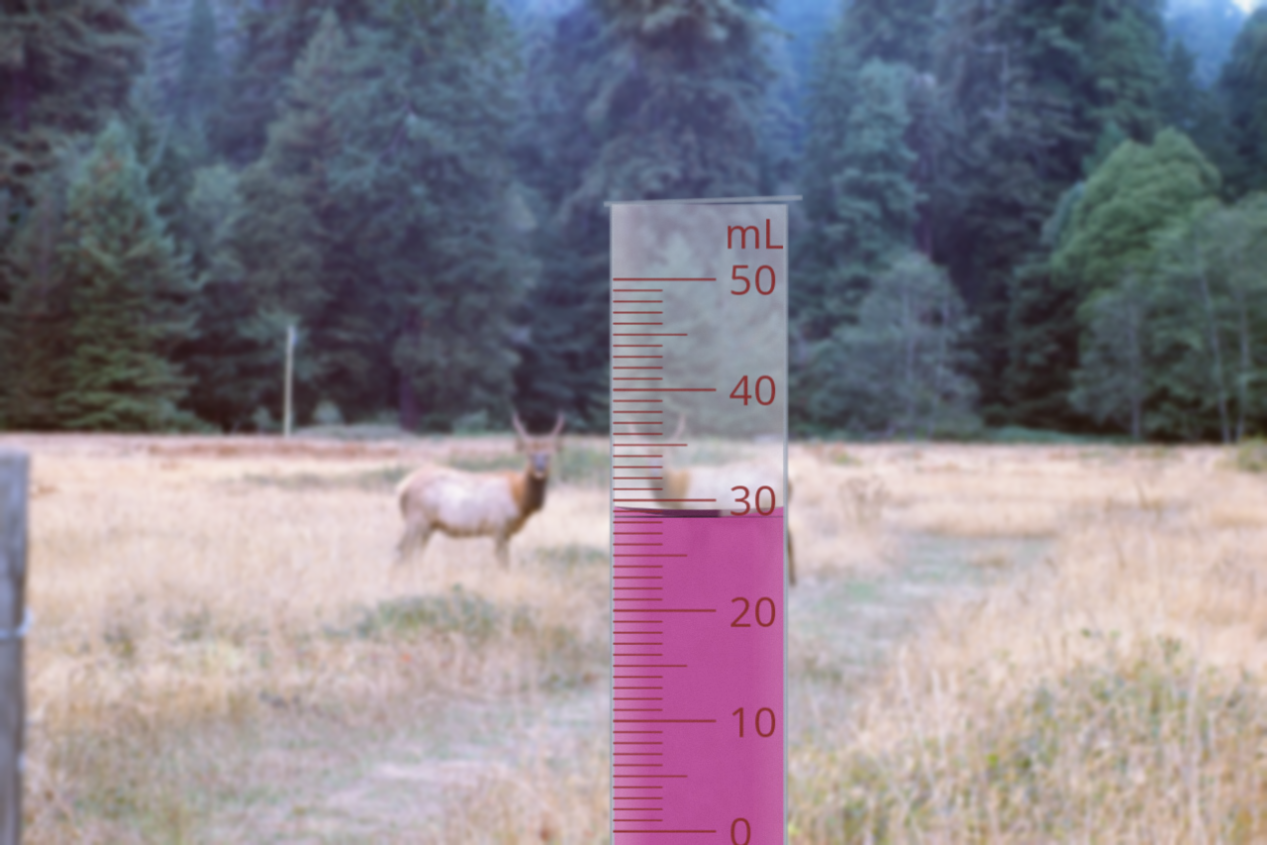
{"value": 28.5, "unit": "mL"}
